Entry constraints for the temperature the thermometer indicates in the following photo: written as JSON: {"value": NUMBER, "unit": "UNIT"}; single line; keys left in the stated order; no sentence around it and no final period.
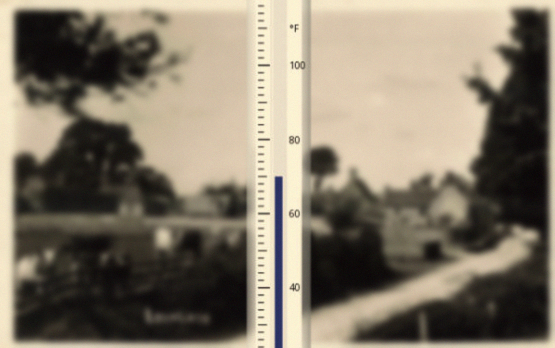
{"value": 70, "unit": "°F"}
